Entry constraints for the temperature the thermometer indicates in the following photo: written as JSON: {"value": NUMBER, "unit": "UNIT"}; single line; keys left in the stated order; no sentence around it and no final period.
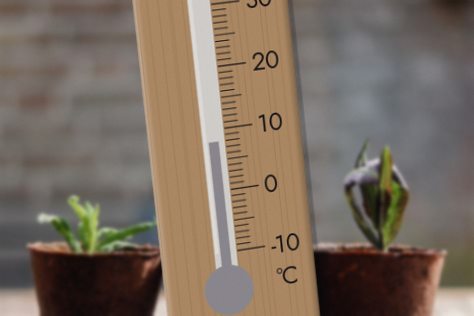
{"value": 8, "unit": "°C"}
